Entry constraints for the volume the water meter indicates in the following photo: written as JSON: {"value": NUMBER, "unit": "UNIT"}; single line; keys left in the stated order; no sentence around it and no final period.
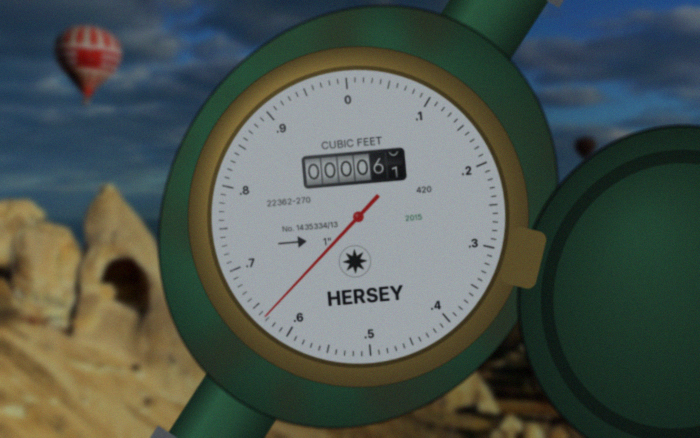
{"value": 60.63, "unit": "ft³"}
